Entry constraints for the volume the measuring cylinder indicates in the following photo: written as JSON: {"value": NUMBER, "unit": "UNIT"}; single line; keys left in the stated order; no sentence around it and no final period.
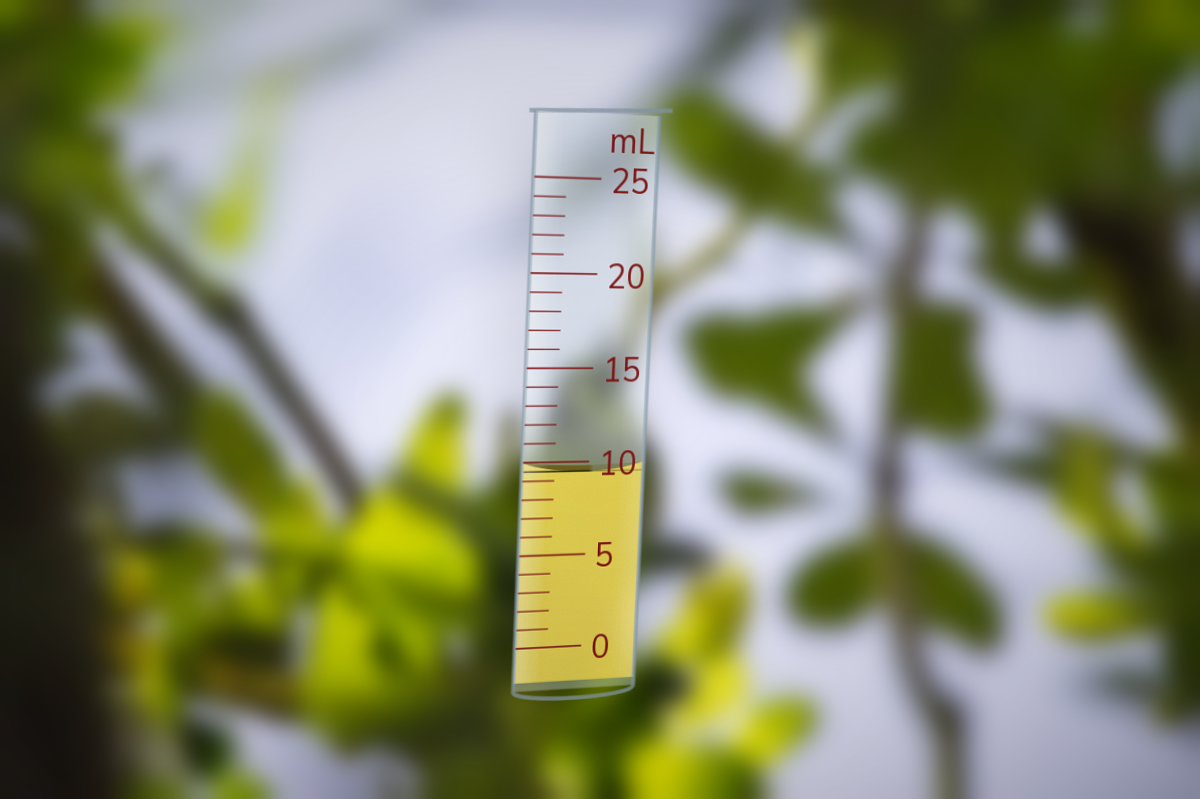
{"value": 9.5, "unit": "mL"}
